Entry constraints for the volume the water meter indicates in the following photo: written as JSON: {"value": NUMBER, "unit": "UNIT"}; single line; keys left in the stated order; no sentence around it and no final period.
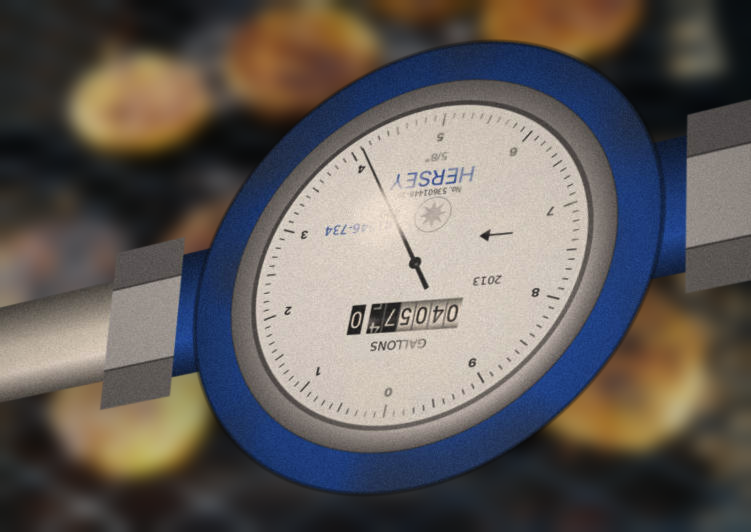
{"value": 405744.1, "unit": "gal"}
